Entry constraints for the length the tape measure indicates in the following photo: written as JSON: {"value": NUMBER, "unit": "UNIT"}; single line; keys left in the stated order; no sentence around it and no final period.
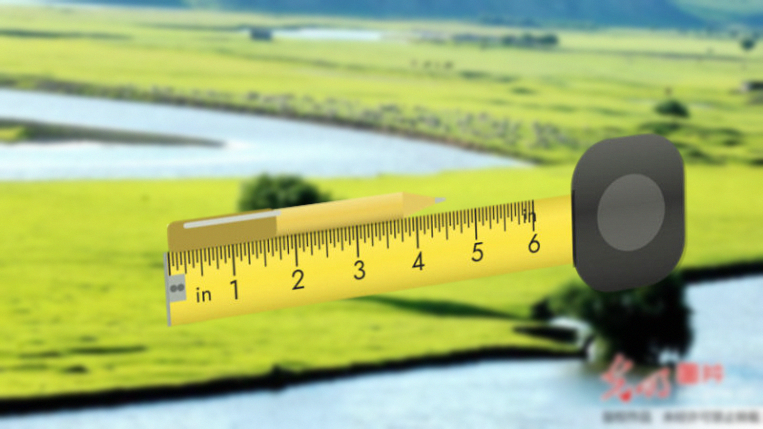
{"value": 4.5, "unit": "in"}
